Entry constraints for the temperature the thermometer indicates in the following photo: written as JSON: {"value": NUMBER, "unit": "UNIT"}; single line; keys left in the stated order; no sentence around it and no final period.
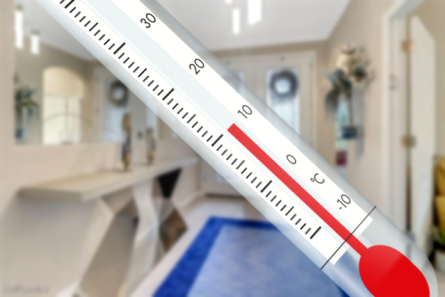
{"value": 10, "unit": "°C"}
